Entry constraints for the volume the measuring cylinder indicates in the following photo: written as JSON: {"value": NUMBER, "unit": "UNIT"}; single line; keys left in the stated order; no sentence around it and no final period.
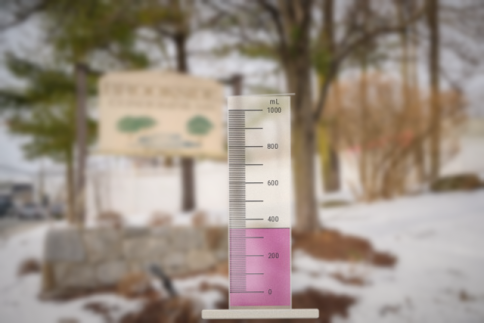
{"value": 350, "unit": "mL"}
